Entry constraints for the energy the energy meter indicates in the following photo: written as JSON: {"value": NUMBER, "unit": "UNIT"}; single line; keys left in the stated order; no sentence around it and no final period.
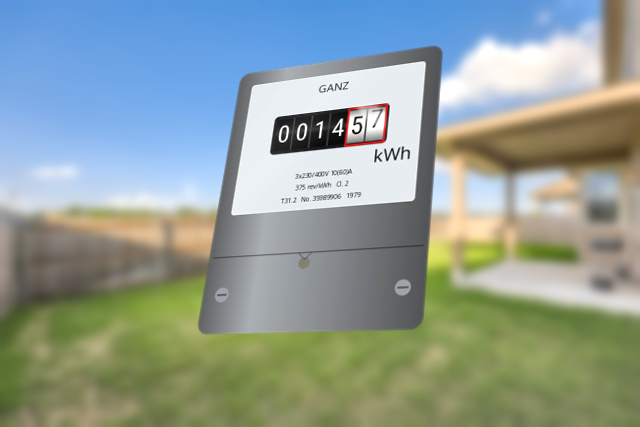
{"value": 14.57, "unit": "kWh"}
